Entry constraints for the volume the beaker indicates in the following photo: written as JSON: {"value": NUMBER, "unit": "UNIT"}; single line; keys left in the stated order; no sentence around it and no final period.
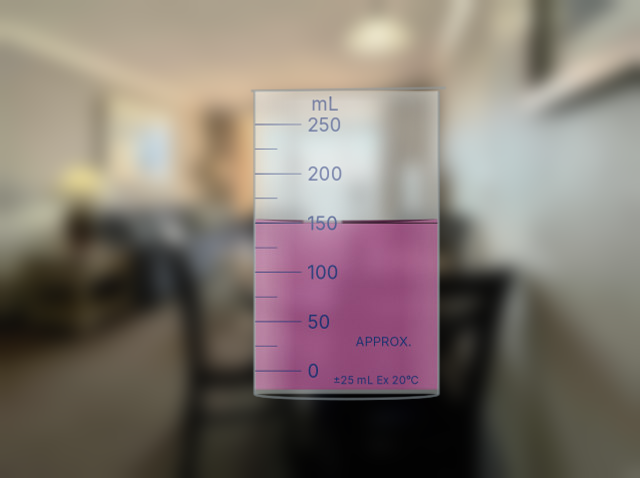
{"value": 150, "unit": "mL"}
